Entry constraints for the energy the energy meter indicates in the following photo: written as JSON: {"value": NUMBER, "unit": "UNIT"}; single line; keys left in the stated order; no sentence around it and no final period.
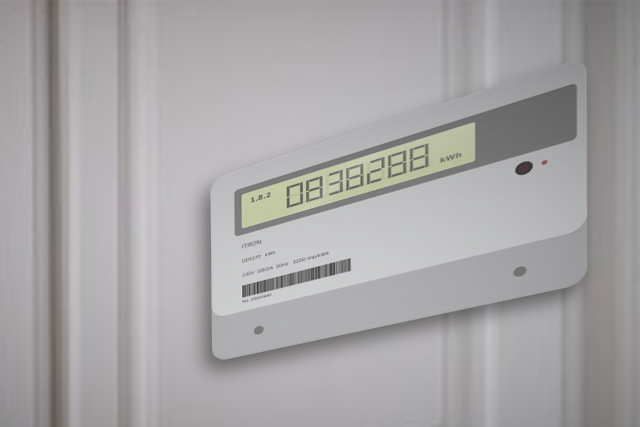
{"value": 838288, "unit": "kWh"}
